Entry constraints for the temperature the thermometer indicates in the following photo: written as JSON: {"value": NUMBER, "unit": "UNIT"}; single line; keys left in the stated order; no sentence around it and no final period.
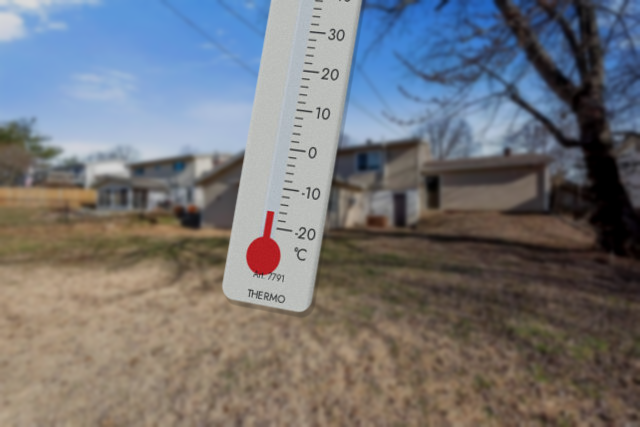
{"value": -16, "unit": "°C"}
